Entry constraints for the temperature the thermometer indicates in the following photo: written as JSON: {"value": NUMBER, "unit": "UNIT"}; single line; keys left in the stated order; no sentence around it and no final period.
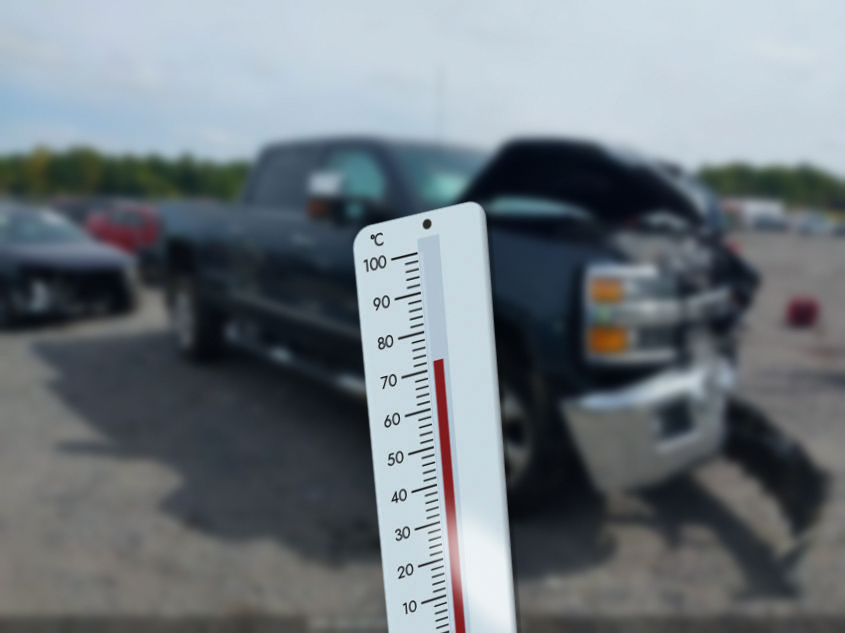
{"value": 72, "unit": "°C"}
